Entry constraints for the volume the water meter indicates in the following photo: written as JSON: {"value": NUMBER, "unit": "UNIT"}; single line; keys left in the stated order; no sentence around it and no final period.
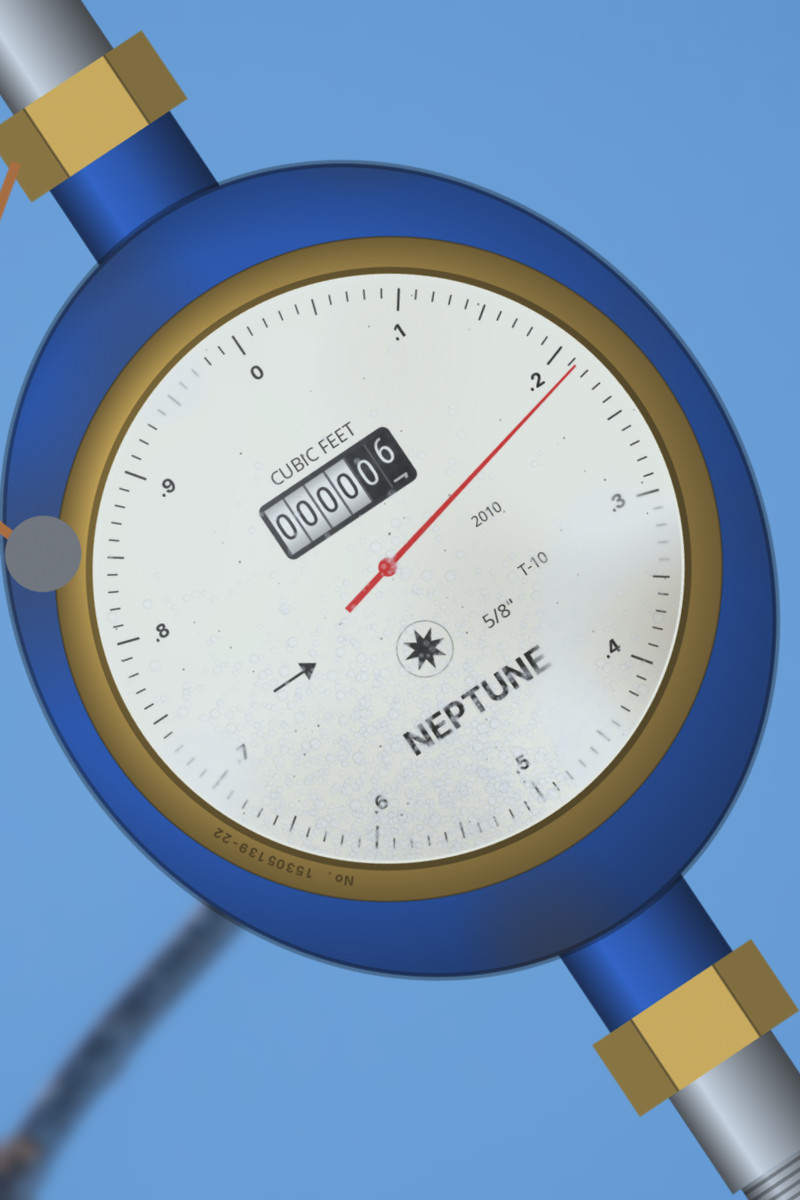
{"value": 6.21, "unit": "ft³"}
